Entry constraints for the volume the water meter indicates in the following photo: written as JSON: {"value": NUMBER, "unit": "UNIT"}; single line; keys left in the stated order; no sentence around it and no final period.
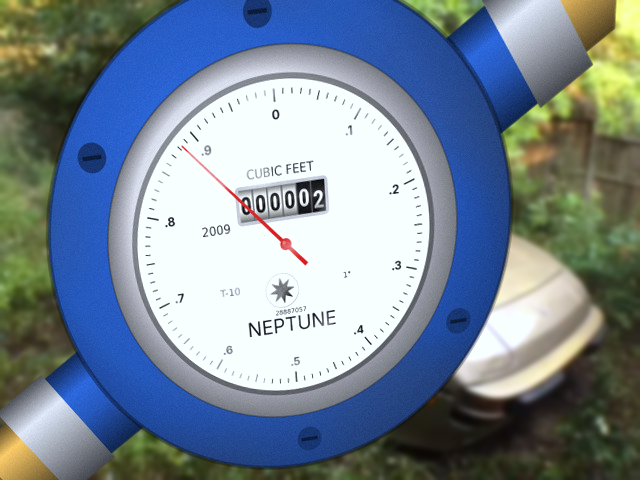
{"value": 1.88, "unit": "ft³"}
